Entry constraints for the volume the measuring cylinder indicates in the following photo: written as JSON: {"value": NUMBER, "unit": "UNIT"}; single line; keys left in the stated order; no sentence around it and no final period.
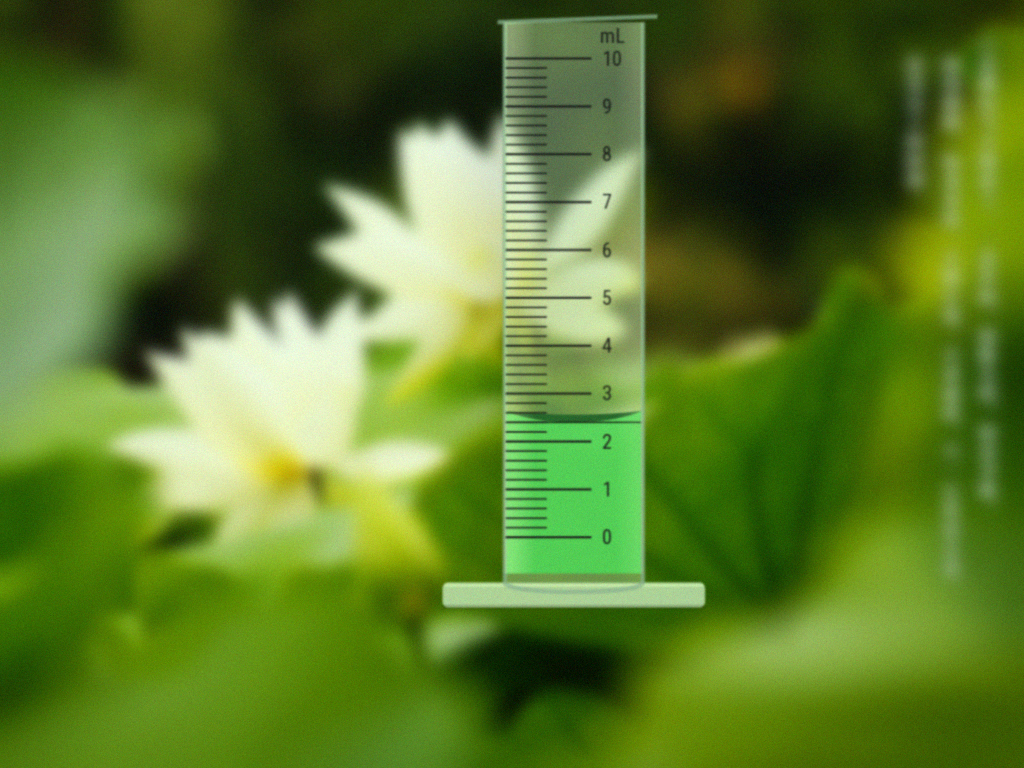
{"value": 2.4, "unit": "mL"}
